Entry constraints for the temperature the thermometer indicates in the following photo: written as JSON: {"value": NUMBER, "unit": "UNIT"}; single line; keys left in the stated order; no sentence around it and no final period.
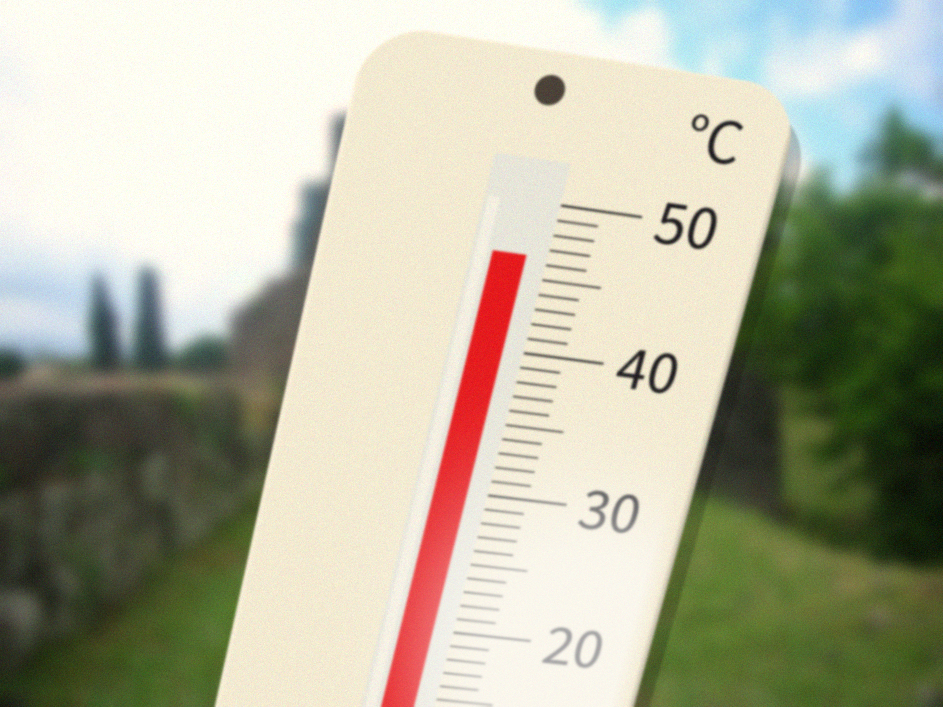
{"value": 46.5, "unit": "°C"}
